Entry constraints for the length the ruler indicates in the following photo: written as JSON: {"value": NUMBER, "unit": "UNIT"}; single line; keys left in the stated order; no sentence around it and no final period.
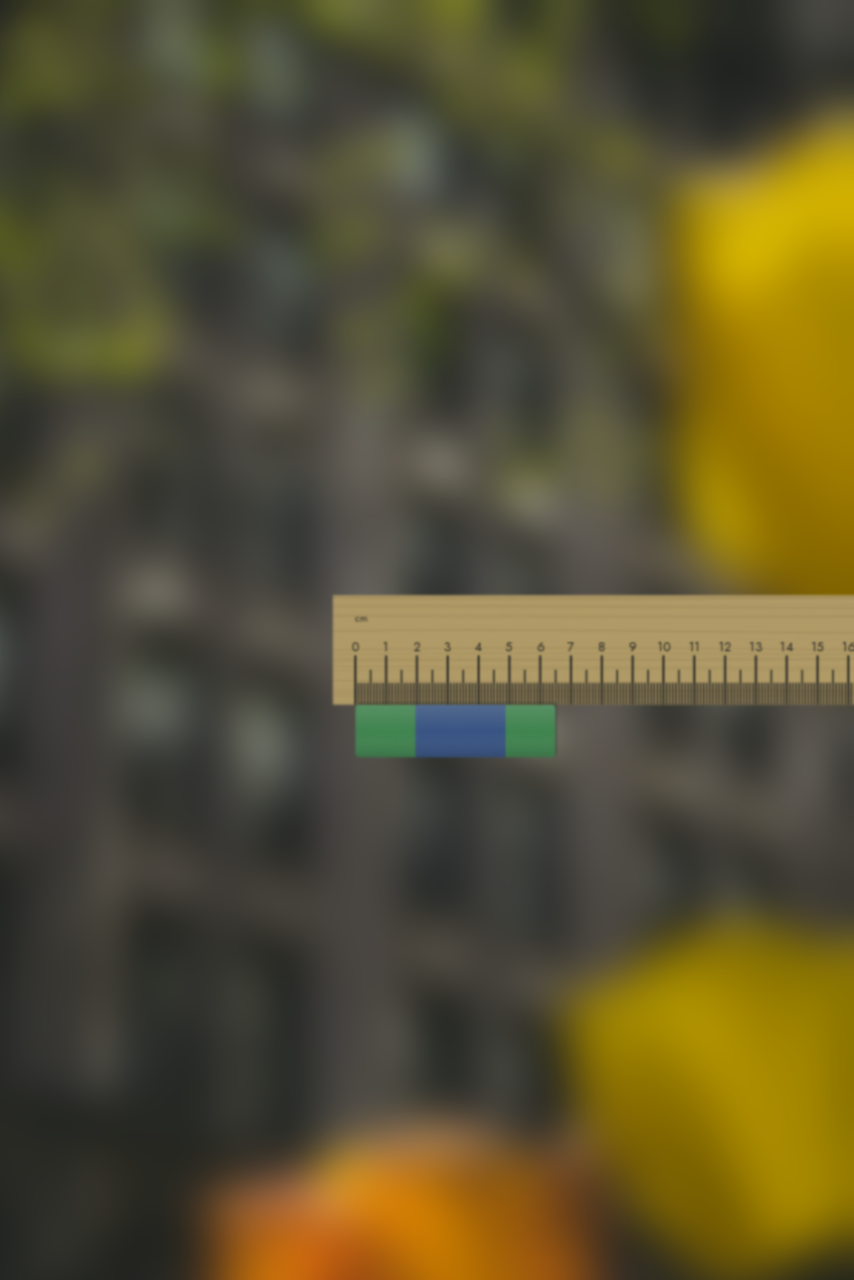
{"value": 6.5, "unit": "cm"}
